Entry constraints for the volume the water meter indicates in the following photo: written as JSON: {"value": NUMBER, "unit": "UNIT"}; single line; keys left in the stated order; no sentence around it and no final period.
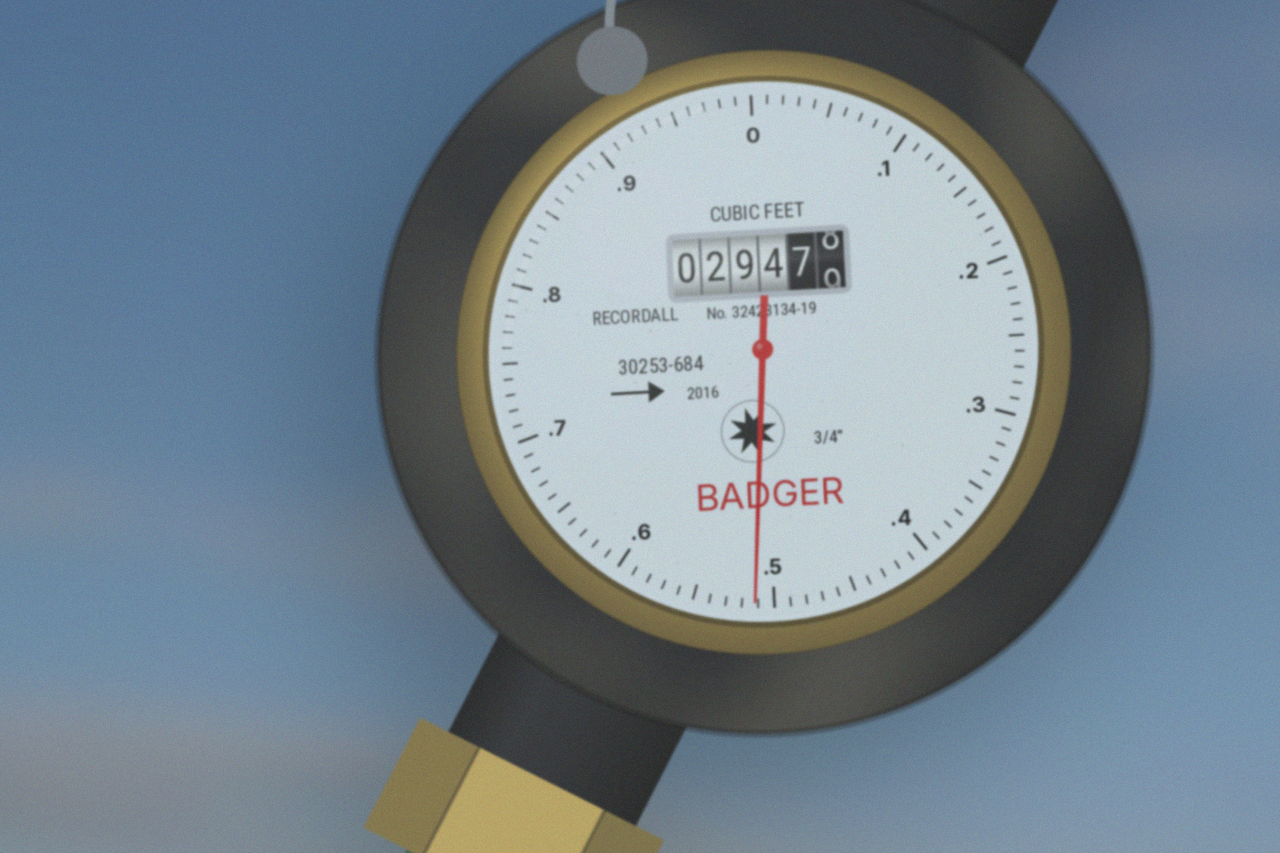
{"value": 29478.51, "unit": "ft³"}
